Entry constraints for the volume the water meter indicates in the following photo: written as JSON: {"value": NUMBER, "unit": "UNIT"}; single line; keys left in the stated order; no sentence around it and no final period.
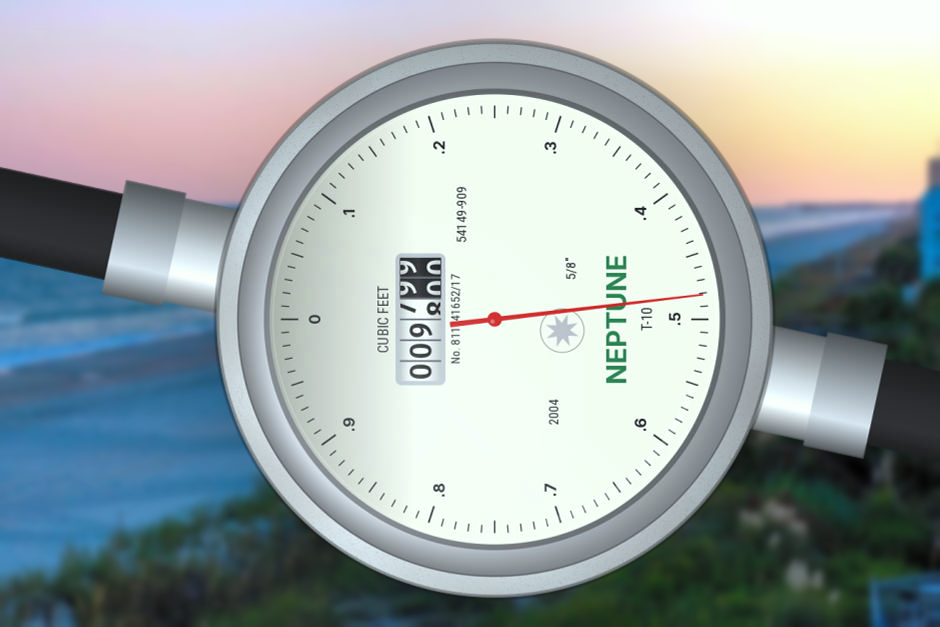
{"value": 9799.48, "unit": "ft³"}
